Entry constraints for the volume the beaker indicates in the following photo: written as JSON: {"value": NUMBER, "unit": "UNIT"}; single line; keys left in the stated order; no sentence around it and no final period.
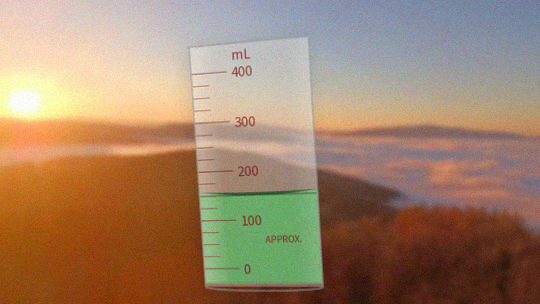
{"value": 150, "unit": "mL"}
